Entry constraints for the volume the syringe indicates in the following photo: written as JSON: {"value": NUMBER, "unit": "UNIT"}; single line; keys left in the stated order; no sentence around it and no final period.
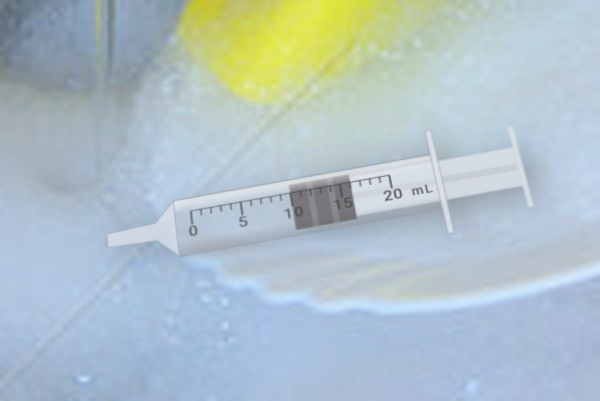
{"value": 10, "unit": "mL"}
